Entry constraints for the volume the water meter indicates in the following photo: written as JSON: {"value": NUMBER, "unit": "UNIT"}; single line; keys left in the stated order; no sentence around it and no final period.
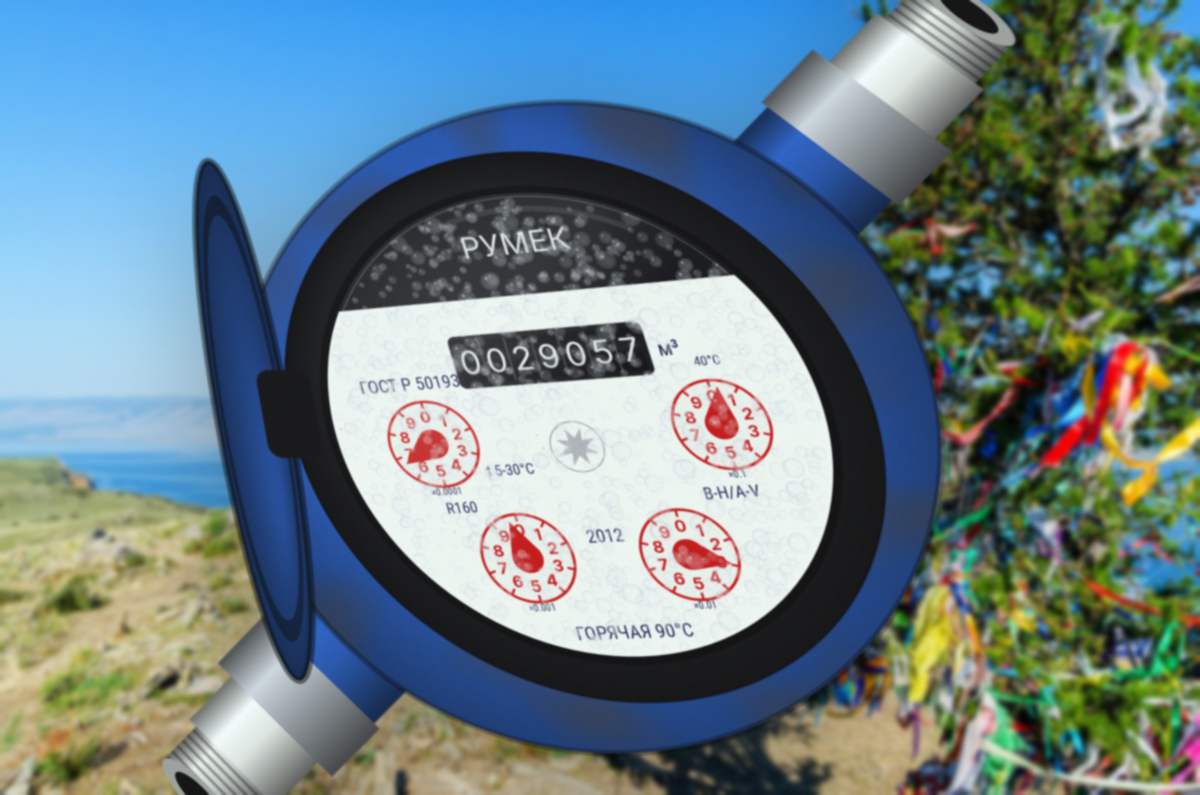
{"value": 29057.0296, "unit": "m³"}
